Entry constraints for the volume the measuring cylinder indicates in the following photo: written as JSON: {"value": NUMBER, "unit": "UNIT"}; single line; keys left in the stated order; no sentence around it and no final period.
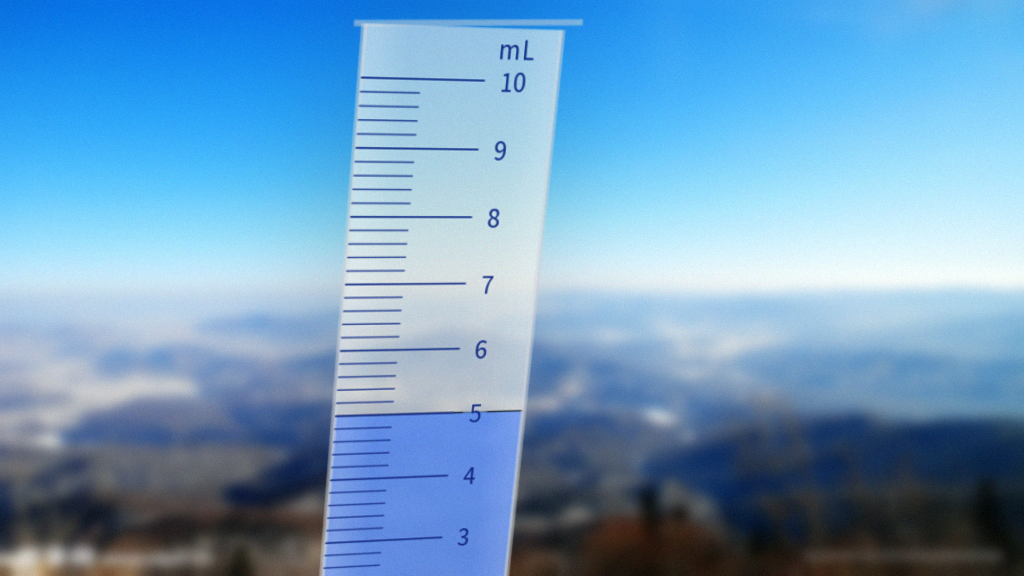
{"value": 5, "unit": "mL"}
